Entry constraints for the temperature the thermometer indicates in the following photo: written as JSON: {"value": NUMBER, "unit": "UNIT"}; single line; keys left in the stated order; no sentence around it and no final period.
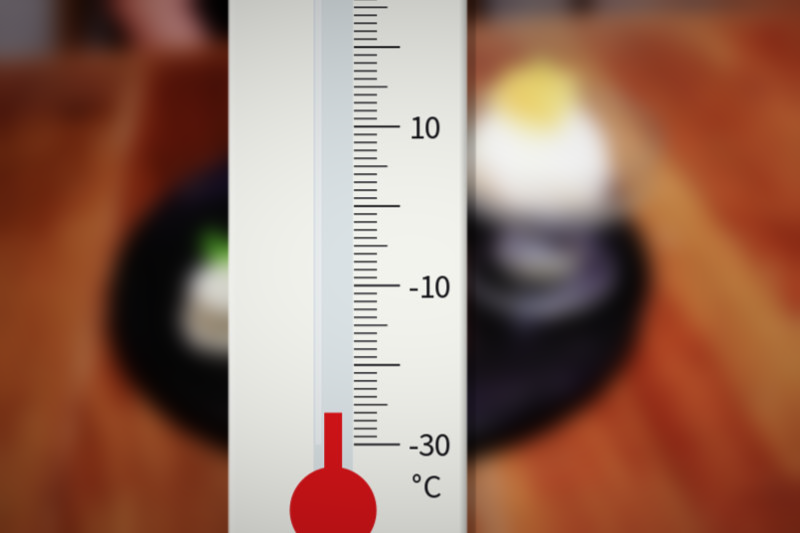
{"value": -26, "unit": "°C"}
